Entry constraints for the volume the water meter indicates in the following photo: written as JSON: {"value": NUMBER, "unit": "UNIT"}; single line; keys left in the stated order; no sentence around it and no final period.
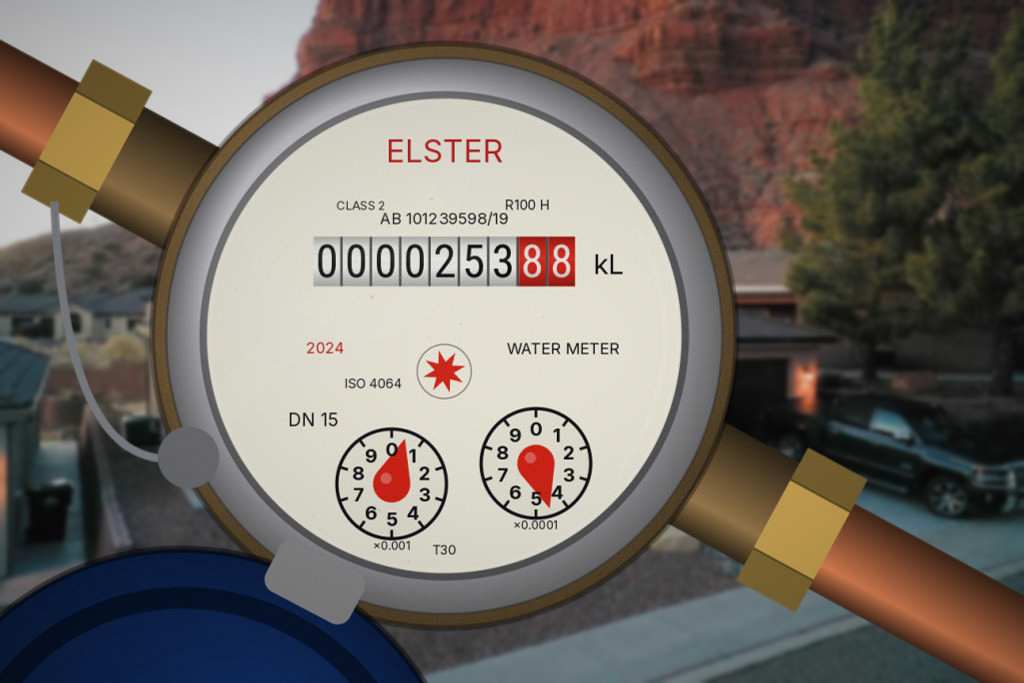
{"value": 253.8804, "unit": "kL"}
